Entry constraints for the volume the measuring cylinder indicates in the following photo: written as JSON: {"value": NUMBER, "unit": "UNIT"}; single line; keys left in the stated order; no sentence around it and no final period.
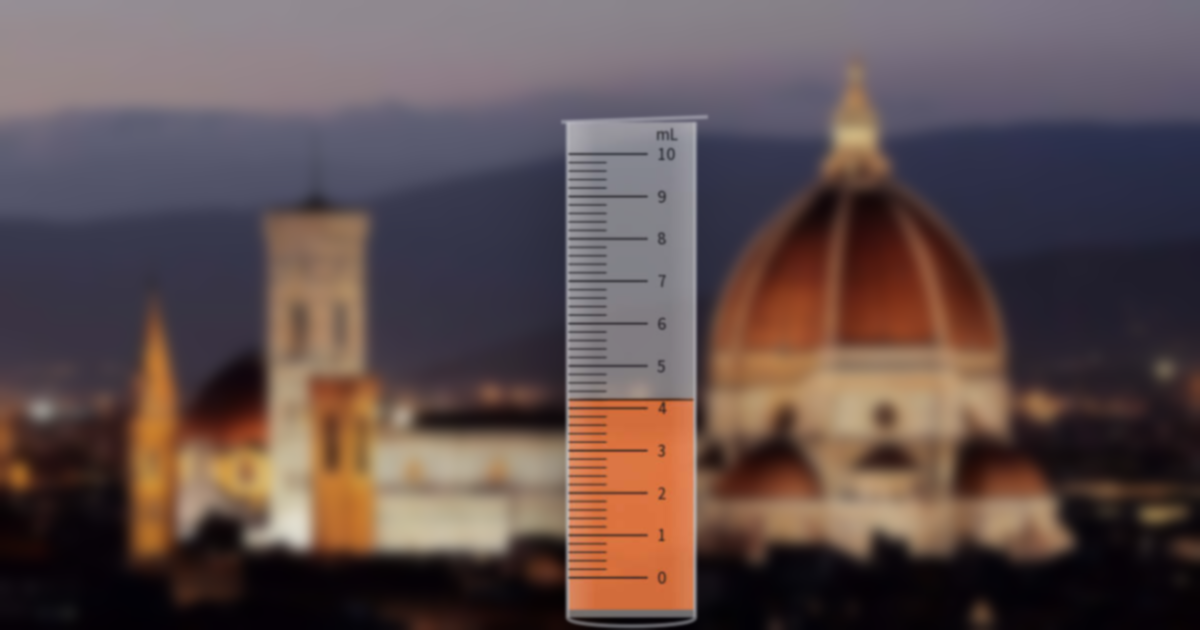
{"value": 4.2, "unit": "mL"}
